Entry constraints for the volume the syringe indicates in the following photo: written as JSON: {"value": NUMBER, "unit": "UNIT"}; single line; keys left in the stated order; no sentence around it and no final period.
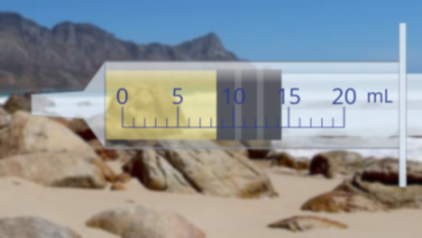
{"value": 8.5, "unit": "mL"}
